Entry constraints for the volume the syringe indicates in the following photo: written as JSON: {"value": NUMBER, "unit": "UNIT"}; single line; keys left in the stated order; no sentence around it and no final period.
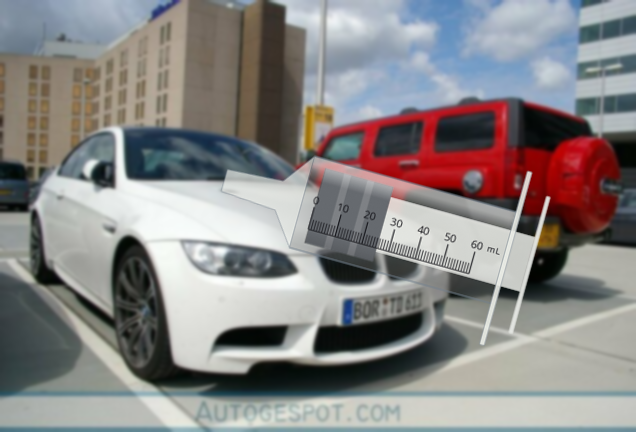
{"value": 0, "unit": "mL"}
